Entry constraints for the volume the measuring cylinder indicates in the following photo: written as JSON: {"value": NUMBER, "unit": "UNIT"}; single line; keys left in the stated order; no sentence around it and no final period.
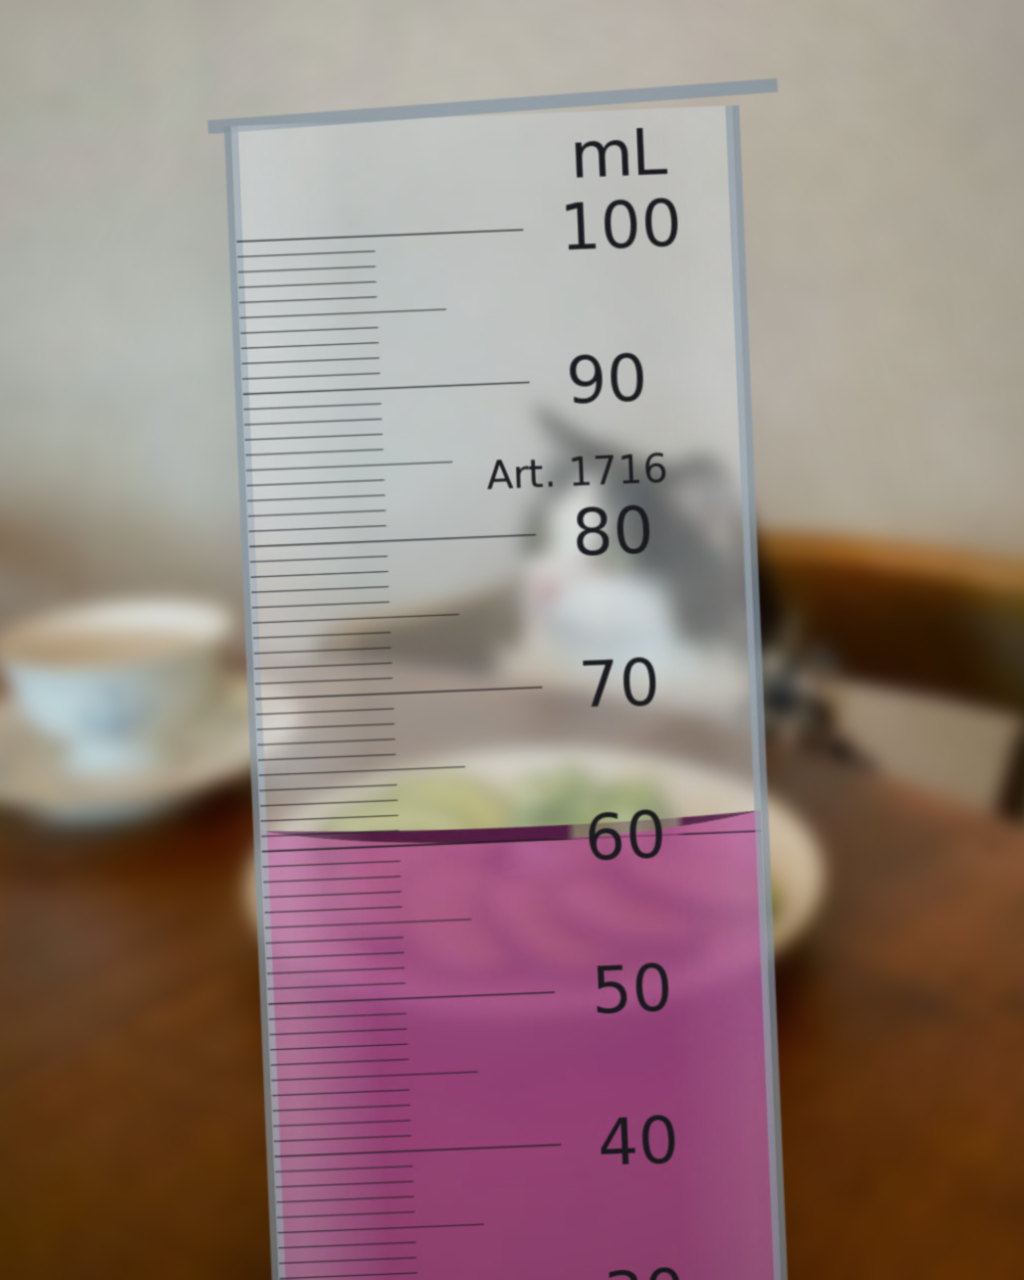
{"value": 60, "unit": "mL"}
